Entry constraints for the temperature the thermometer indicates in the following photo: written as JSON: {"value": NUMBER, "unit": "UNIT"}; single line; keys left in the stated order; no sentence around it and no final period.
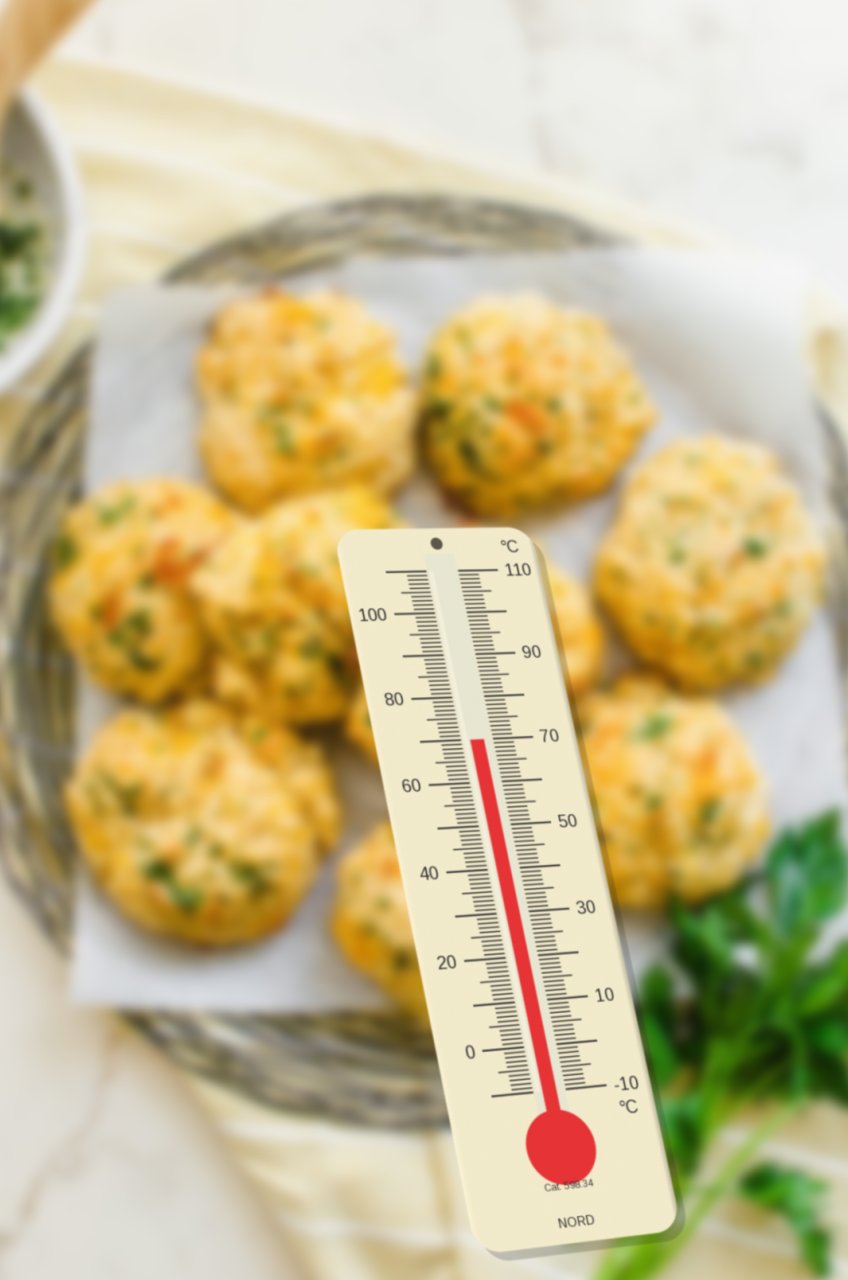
{"value": 70, "unit": "°C"}
